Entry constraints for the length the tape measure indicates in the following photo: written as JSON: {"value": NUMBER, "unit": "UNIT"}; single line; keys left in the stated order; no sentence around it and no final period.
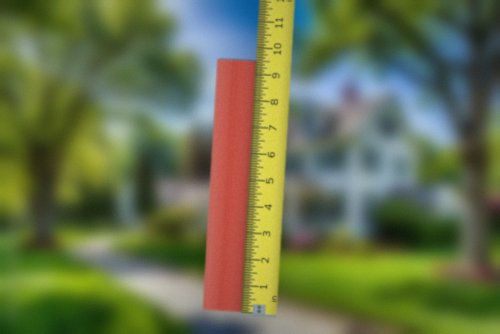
{"value": 9.5, "unit": "in"}
